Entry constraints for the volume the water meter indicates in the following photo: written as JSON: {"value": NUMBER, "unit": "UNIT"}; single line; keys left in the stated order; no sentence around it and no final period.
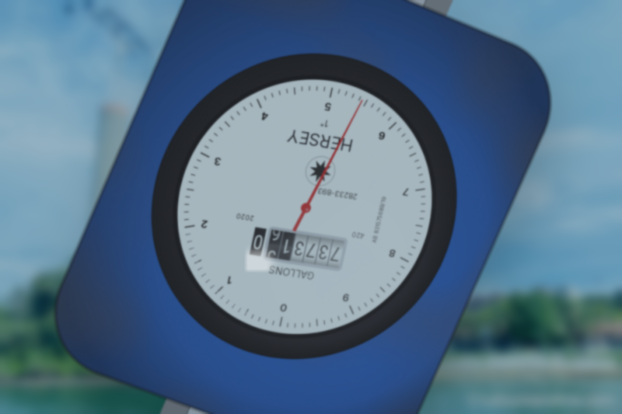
{"value": 7373155.4, "unit": "gal"}
